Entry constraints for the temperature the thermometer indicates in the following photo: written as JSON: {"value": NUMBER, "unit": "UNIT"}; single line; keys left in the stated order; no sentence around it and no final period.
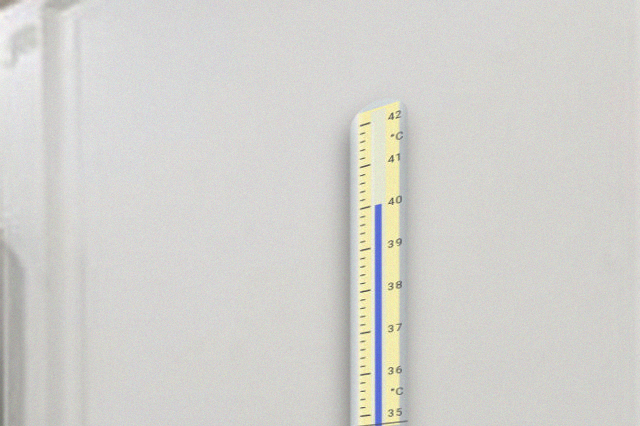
{"value": 40, "unit": "°C"}
